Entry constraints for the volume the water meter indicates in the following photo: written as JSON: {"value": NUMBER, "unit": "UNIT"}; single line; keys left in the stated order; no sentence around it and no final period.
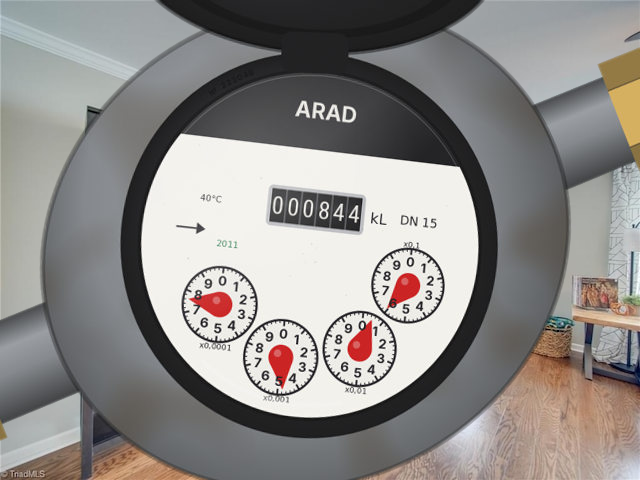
{"value": 844.6047, "unit": "kL"}
